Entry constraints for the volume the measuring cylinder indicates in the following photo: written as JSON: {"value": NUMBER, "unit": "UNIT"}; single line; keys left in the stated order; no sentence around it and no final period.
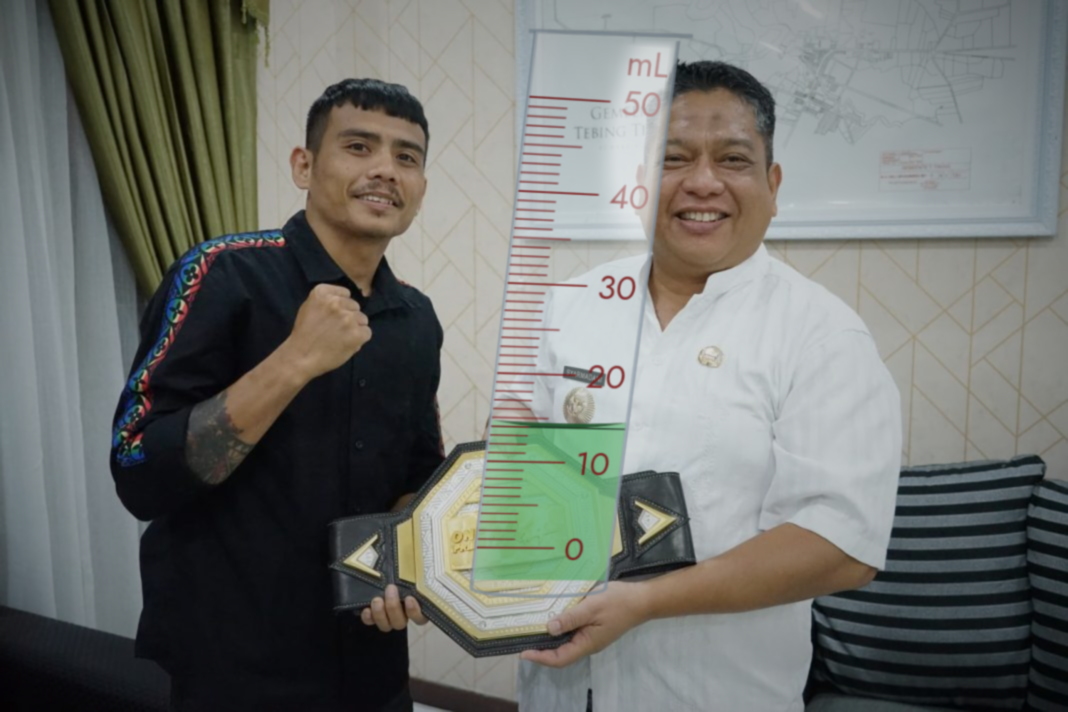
{"value": 14, "unit": "mL"}
